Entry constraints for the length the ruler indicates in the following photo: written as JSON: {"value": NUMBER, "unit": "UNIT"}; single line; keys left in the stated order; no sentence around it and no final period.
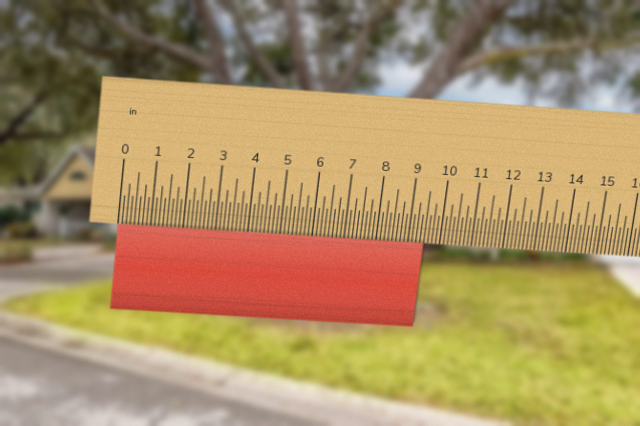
{"value": 9.5, "unit": "in"}
